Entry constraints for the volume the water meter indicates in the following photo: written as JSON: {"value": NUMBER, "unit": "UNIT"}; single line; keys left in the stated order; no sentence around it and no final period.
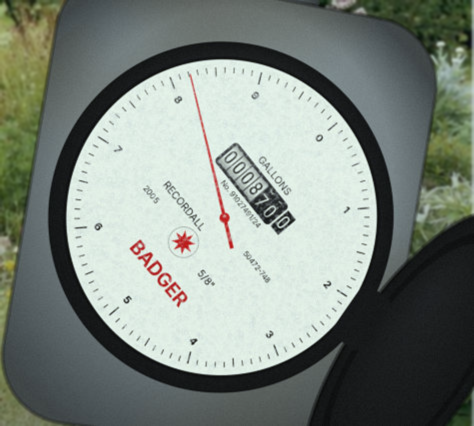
{"value": 8698.2, "unit": "gal"}
